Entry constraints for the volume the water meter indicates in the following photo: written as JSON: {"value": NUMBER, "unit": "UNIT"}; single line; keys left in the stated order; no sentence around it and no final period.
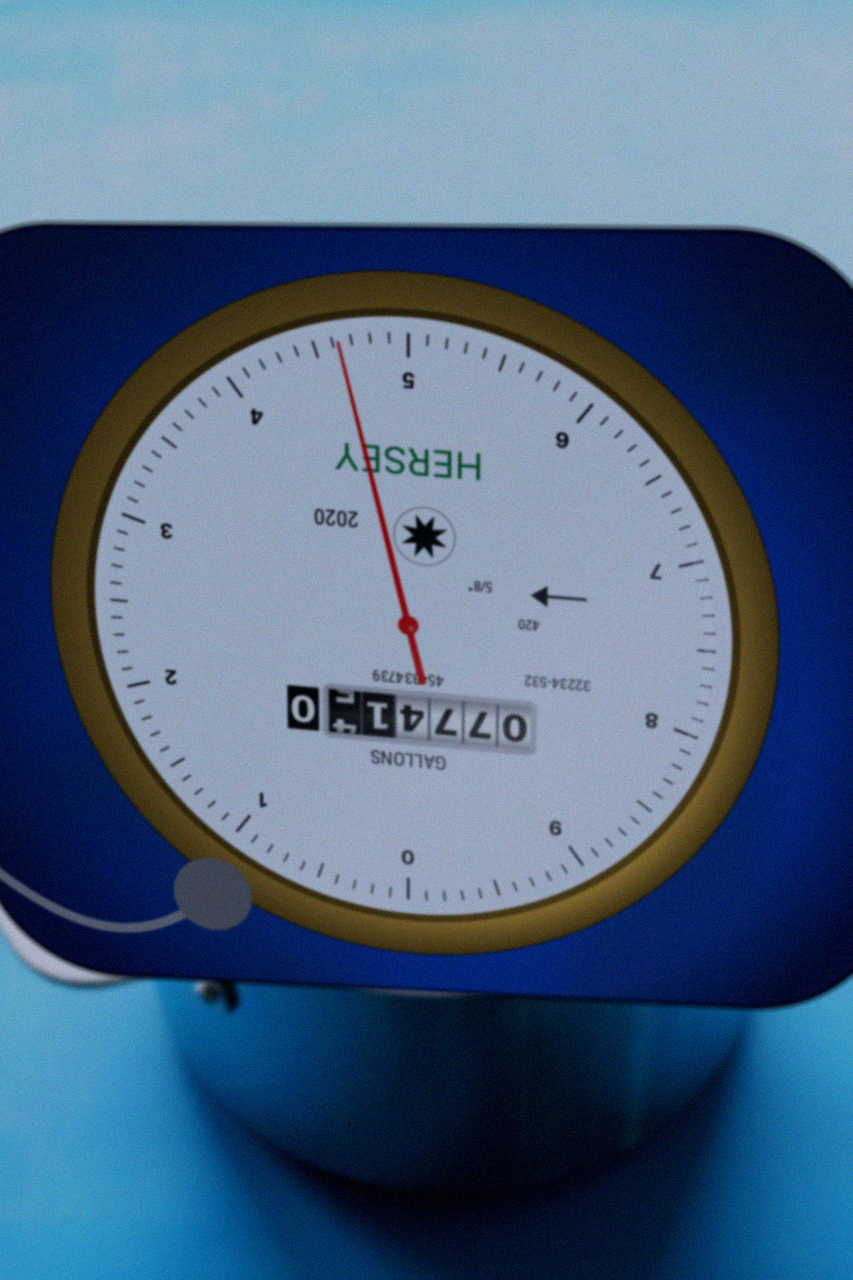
{"value": 774144.6, "unit": "gal"}
